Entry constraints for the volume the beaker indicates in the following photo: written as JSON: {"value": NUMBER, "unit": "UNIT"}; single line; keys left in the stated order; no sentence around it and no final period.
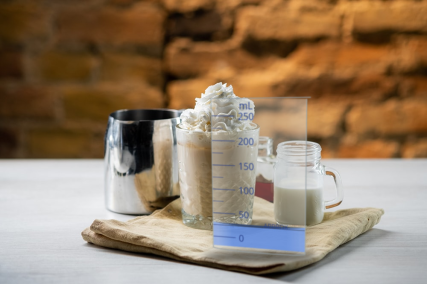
{"value": 25, "unit": "mL"}
